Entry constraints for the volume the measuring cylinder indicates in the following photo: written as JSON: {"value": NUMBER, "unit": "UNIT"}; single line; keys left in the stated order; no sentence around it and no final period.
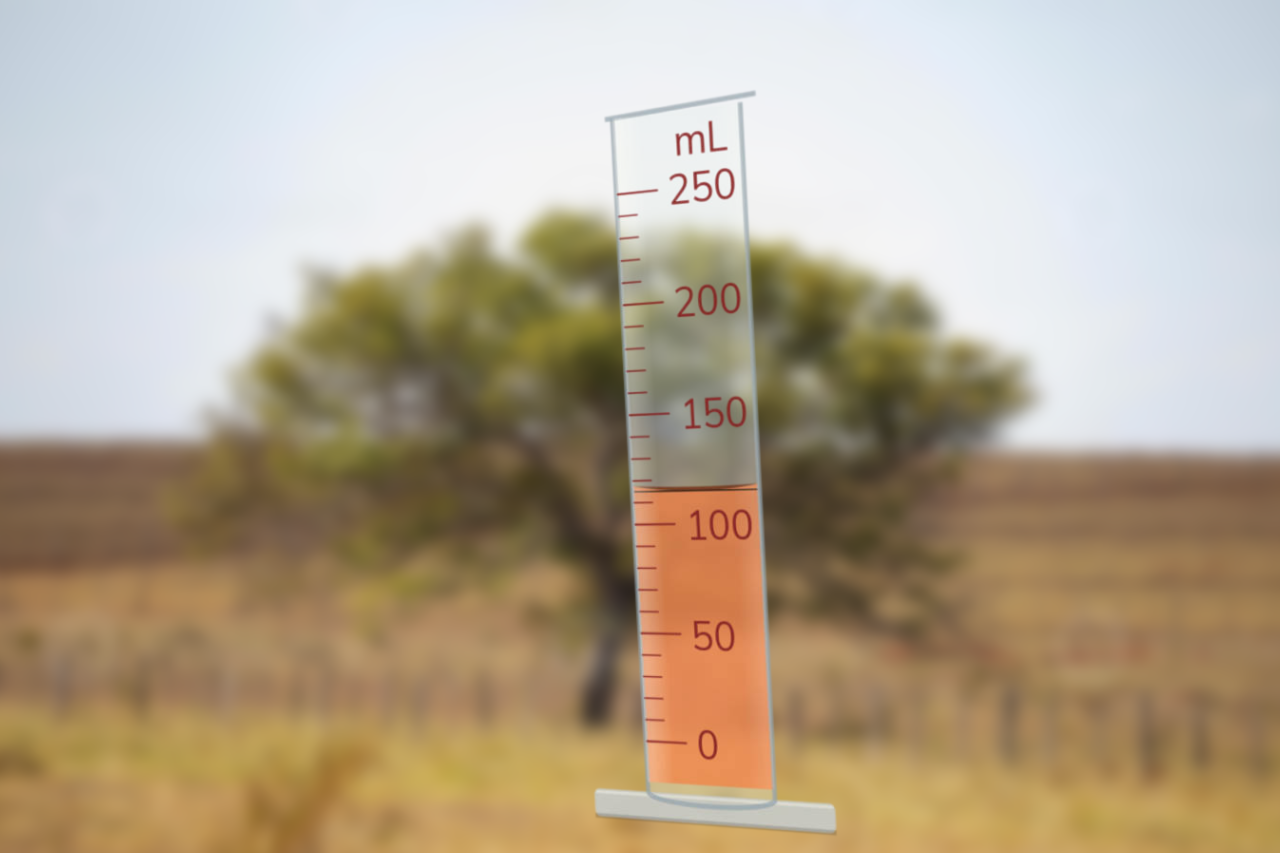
{"value": 115, "unit": "mL"}
